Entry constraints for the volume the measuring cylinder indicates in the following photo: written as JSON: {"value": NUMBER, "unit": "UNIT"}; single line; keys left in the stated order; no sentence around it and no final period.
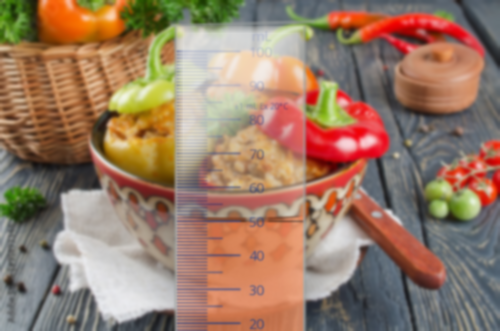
{"value": 50, "unit": "mL"}
